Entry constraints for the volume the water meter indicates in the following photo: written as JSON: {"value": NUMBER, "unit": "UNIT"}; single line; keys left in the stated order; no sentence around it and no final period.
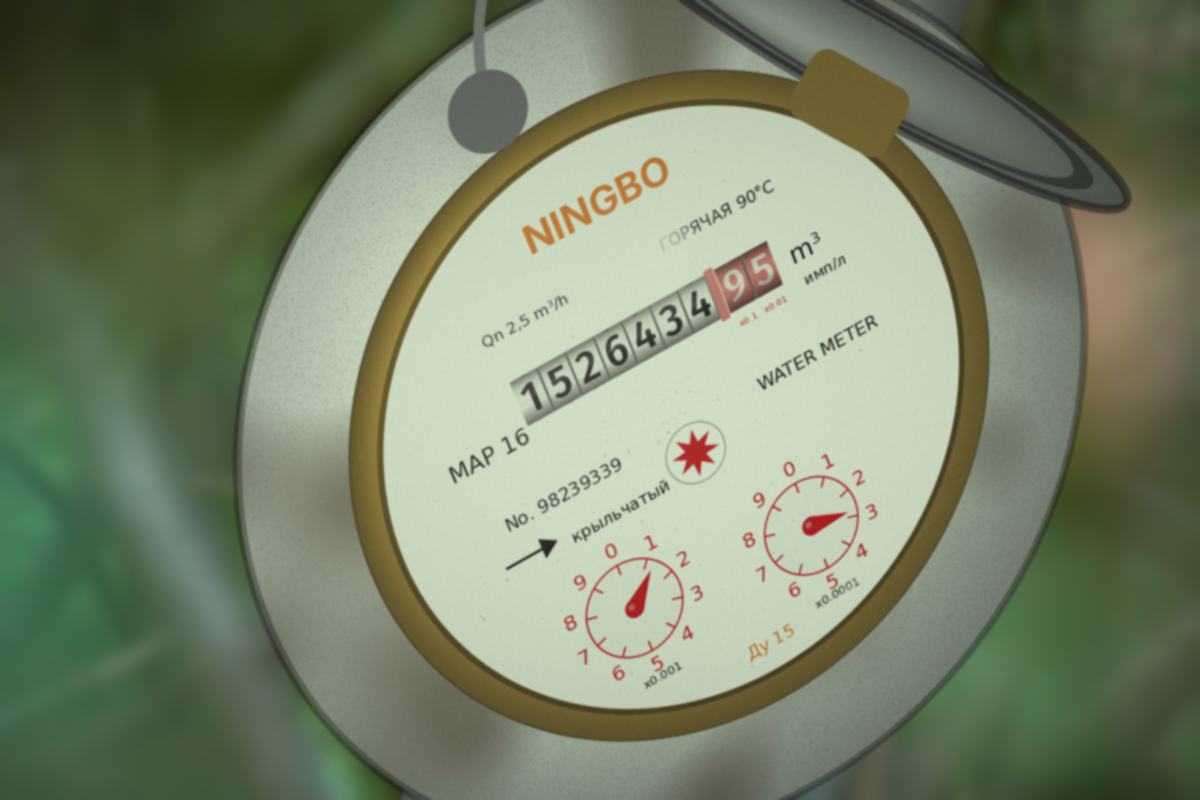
{"value": 1526434.9512, "unit": "m³"}
